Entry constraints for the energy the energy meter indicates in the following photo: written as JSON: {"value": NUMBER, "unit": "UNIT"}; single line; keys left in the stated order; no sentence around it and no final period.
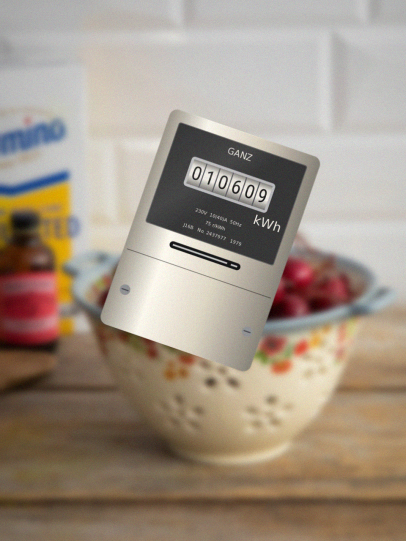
{"value": 10609, "unit": "kWh"}
